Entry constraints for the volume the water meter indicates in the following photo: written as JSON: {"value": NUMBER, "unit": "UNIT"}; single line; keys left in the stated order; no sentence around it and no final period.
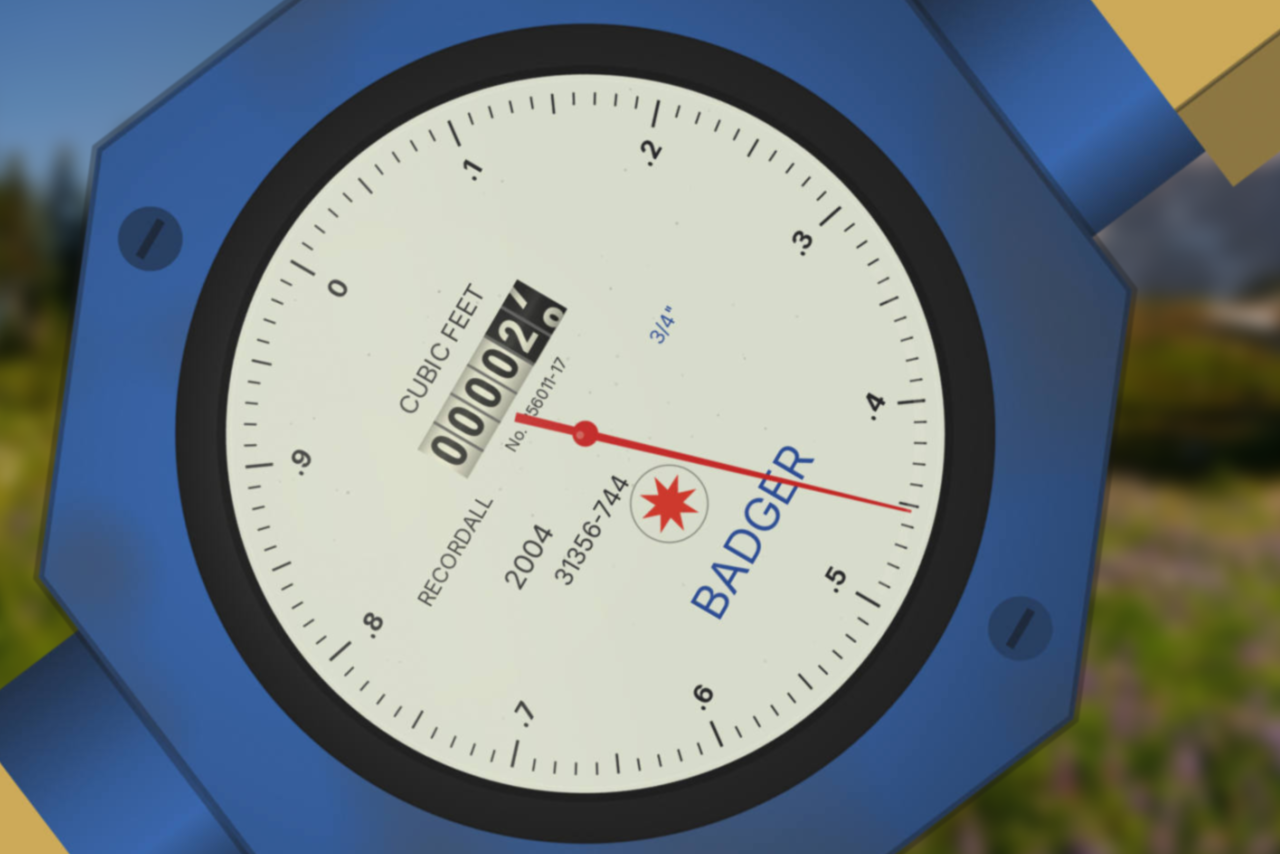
{"value": 27.45, "unit": "ft³"}
